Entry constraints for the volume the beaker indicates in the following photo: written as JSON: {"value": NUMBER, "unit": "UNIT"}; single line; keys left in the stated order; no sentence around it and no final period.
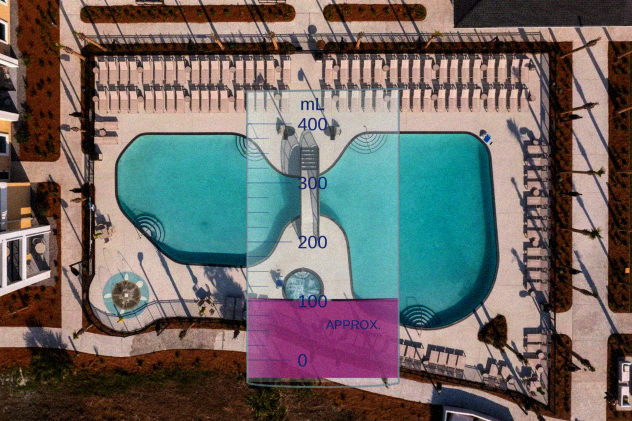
{"value": 100, "unit": "mL"}
